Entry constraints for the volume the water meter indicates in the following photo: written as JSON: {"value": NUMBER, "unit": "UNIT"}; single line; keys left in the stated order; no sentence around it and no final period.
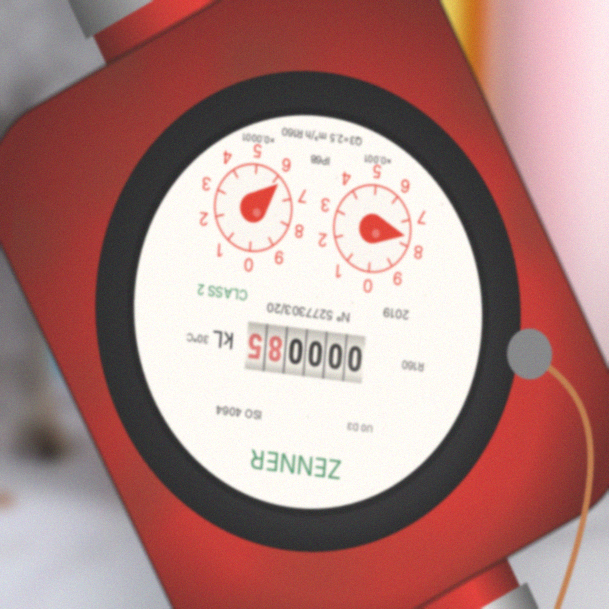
{"value": 0.8576, "unit": "kL"}
